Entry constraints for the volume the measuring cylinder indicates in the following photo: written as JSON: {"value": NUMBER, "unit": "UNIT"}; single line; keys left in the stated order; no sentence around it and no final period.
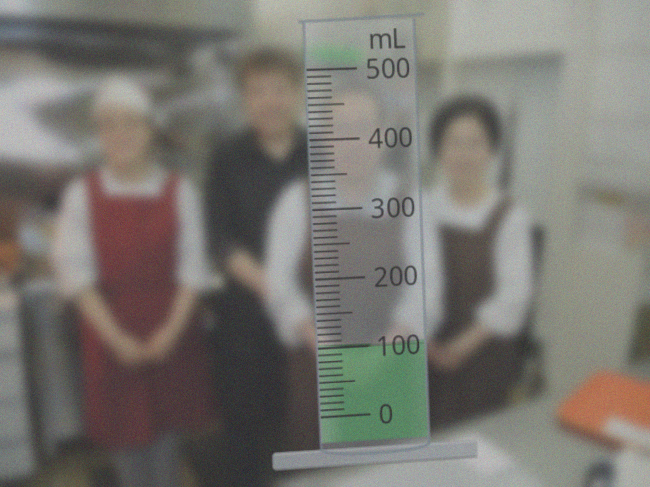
{"value": 100, "unit": "mL"}
